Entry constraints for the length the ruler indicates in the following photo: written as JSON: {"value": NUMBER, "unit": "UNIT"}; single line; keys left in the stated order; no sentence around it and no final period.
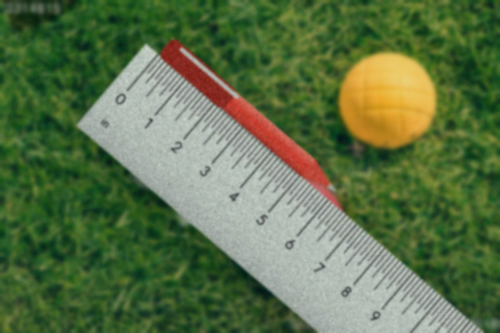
{"value": 6, "unit": "in"}
